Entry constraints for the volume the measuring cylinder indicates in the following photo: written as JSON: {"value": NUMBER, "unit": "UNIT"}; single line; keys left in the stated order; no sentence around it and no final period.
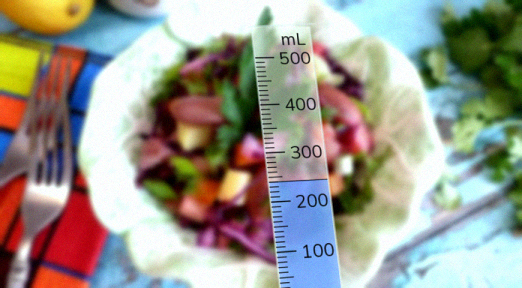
{"value": 240, "unit": "mL"}
